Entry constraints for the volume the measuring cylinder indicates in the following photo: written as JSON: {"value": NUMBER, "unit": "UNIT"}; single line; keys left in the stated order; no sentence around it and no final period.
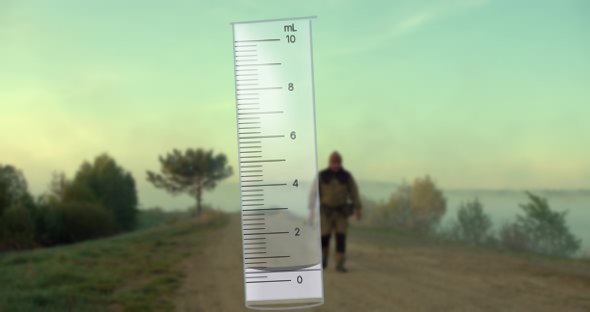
{"value": 0.4, "unit": "mL"}
